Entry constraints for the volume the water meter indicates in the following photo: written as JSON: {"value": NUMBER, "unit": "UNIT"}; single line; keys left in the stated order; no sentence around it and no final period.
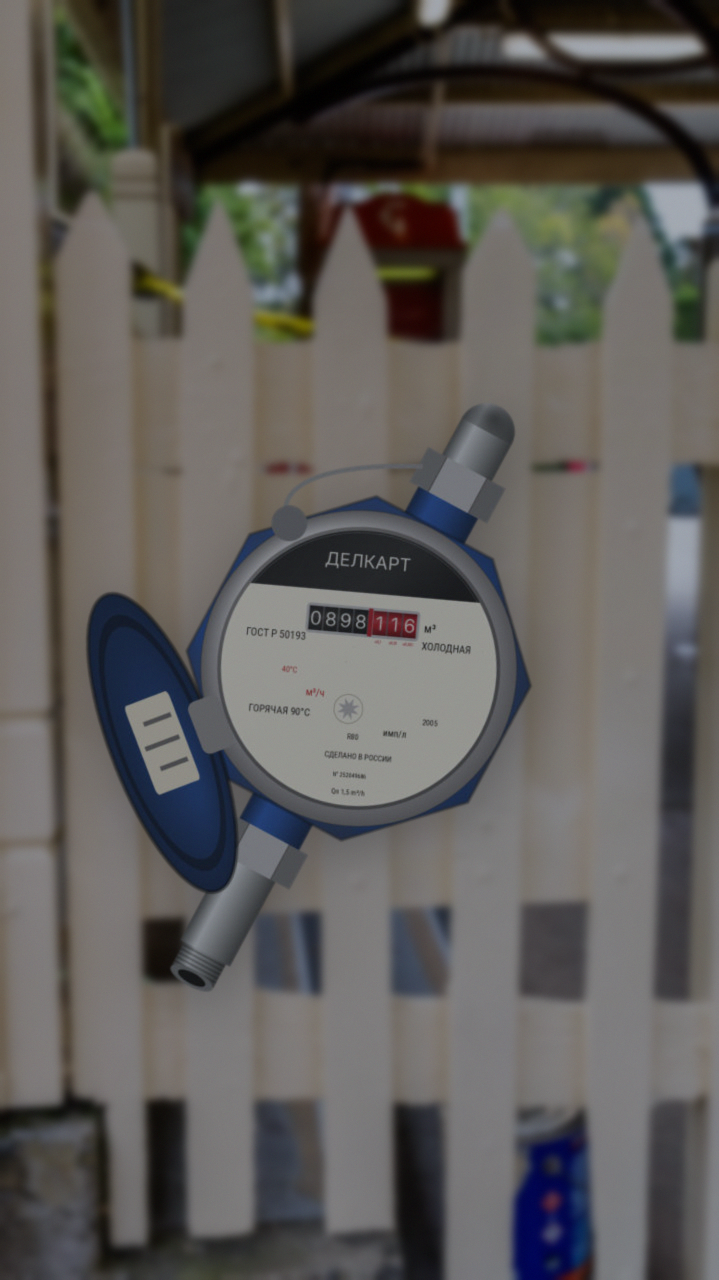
{"value": 898.116, "unit": "m³"}
